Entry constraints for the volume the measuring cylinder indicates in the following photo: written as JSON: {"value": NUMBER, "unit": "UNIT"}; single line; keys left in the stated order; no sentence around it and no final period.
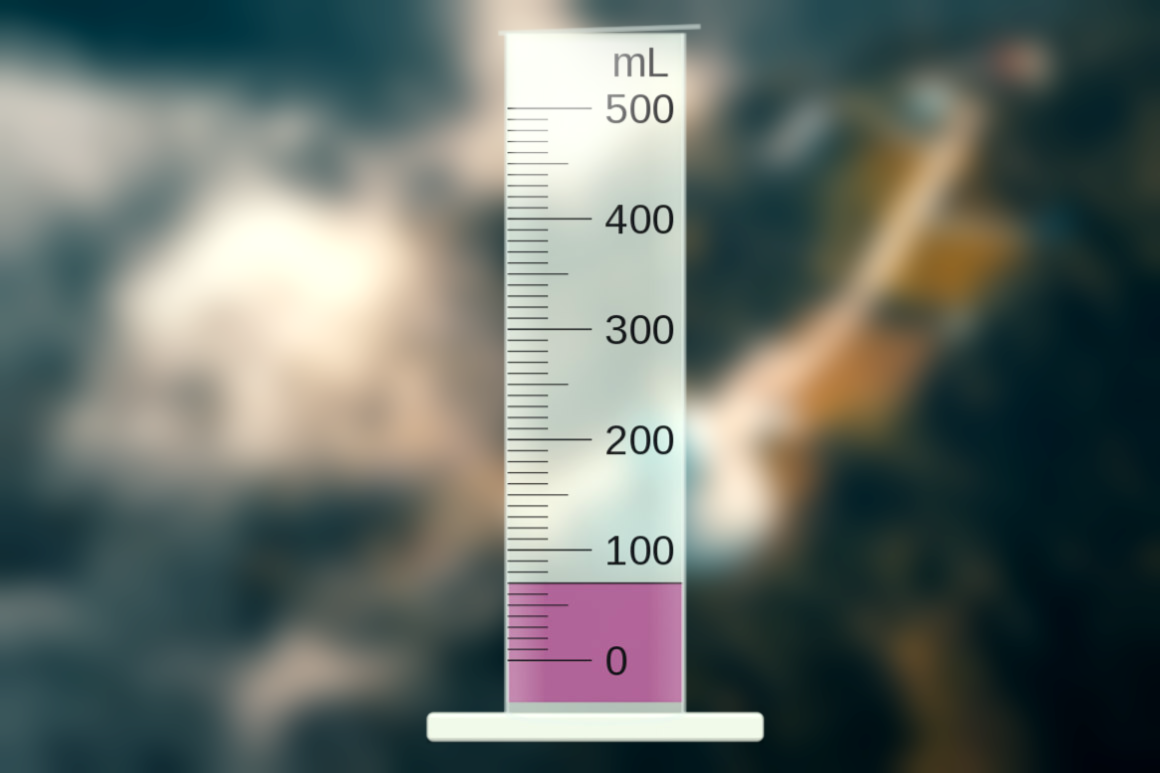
{"value": 70, "unit": "mL"}
